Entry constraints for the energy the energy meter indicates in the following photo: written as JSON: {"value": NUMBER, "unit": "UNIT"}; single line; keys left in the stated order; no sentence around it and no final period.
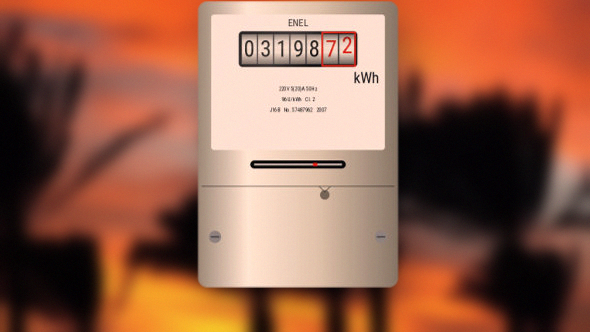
{"value": 3198.72, "unit": "kWh"}
